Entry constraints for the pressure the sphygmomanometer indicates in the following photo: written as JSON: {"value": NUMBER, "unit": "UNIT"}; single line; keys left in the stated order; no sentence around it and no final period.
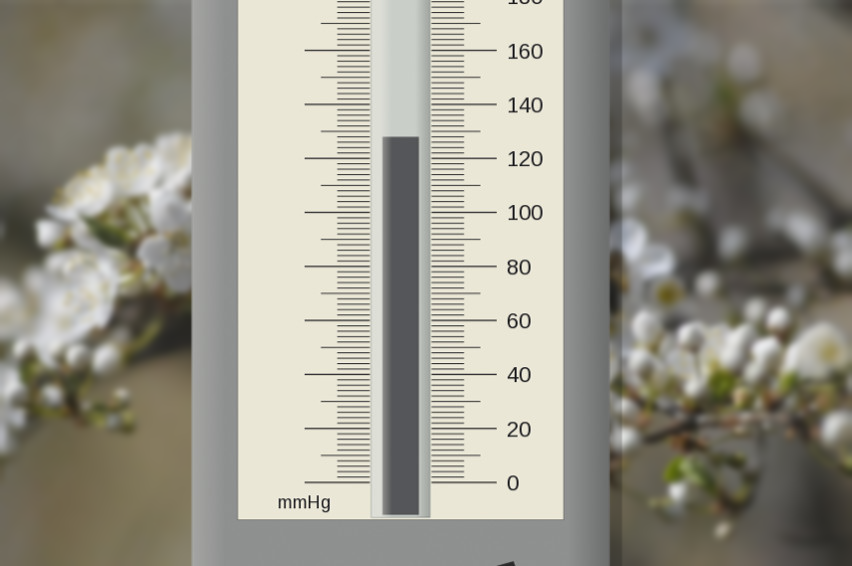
{"value": 128, "unit": "mmHg"}
